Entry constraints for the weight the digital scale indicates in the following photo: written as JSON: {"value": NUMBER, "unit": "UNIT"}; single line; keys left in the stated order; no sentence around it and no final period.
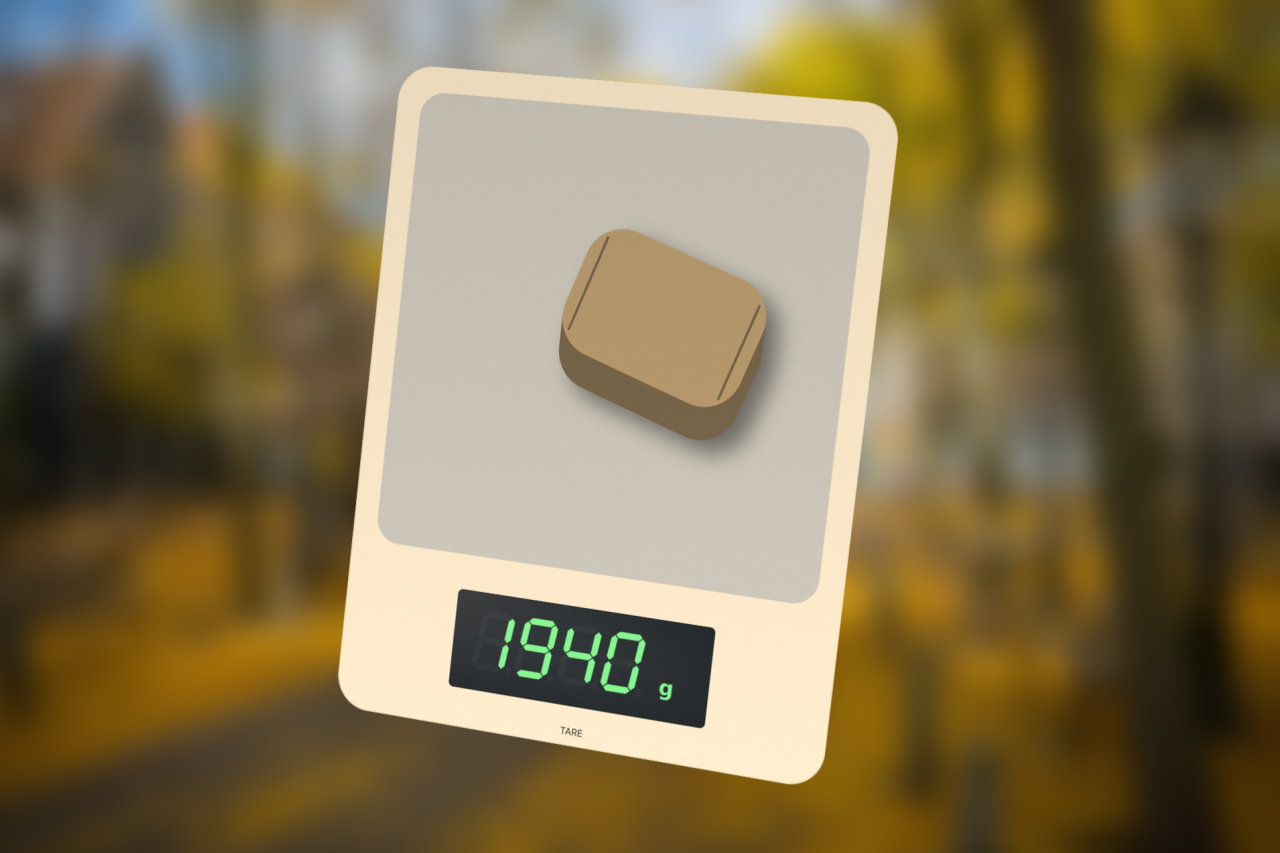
{"value": 1940, "unit": "g"}
